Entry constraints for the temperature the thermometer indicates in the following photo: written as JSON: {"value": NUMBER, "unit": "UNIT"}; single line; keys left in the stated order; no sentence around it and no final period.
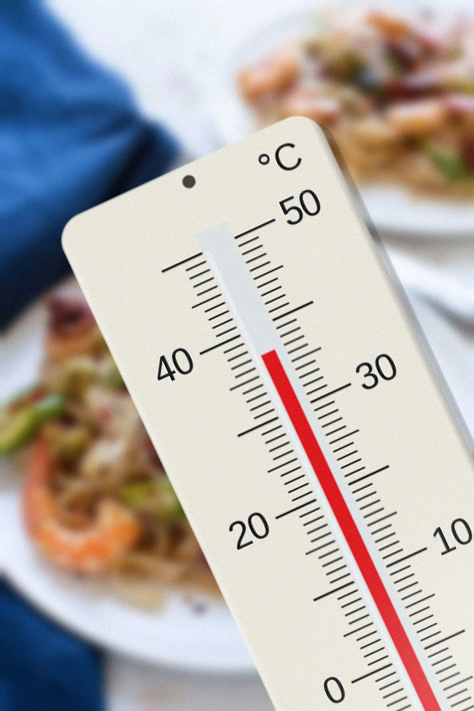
{"value": 37, "unit": "°C"}
